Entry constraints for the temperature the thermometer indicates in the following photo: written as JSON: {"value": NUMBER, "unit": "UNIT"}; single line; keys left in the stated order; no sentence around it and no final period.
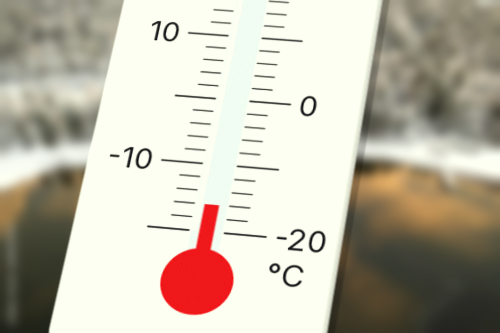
{"value": -16, "unit": "°C"}
